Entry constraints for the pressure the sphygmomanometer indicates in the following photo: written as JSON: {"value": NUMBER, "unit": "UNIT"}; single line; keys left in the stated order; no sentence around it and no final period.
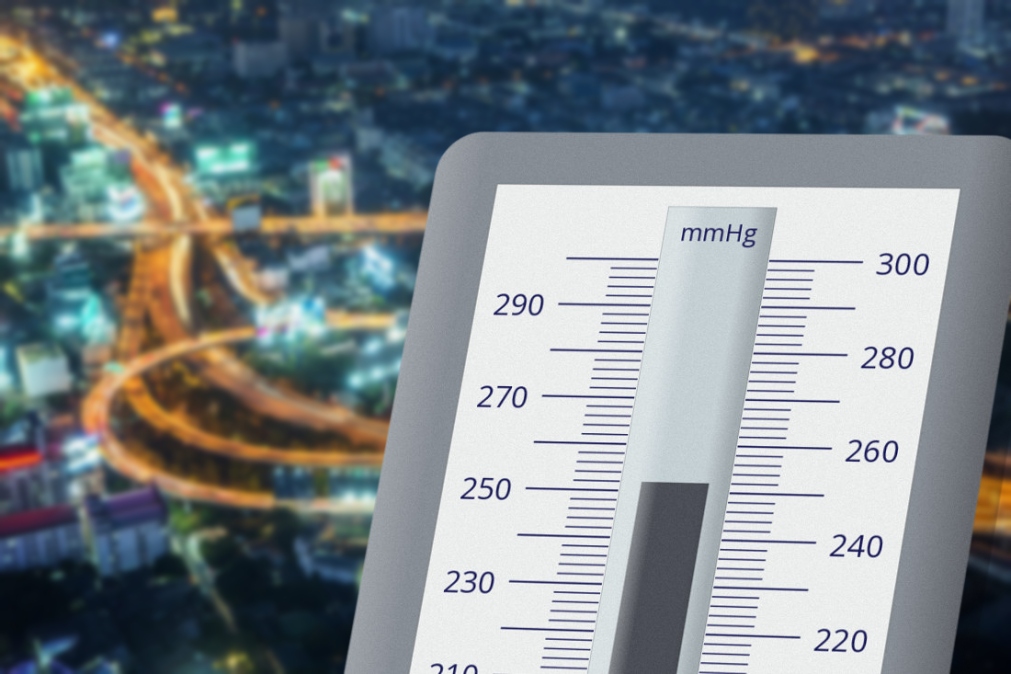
{"value": 252, "unit": "mmHg"}
